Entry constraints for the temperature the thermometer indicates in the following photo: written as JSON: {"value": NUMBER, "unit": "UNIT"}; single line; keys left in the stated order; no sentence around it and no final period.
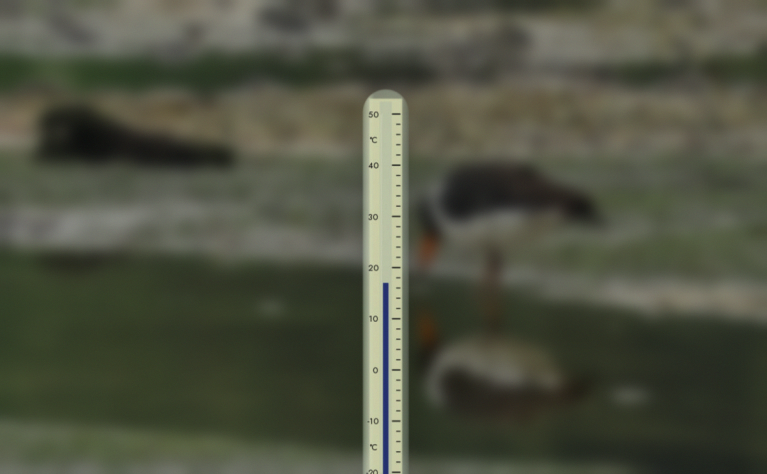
{"value": 17, "unit": "°C"}
